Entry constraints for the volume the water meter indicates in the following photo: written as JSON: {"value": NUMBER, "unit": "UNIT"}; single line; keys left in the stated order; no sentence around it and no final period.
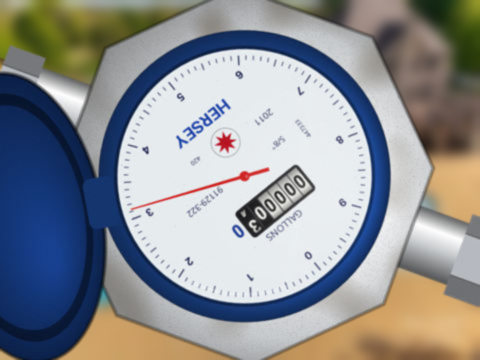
{"value": 33.1, "unit": "gal"}
